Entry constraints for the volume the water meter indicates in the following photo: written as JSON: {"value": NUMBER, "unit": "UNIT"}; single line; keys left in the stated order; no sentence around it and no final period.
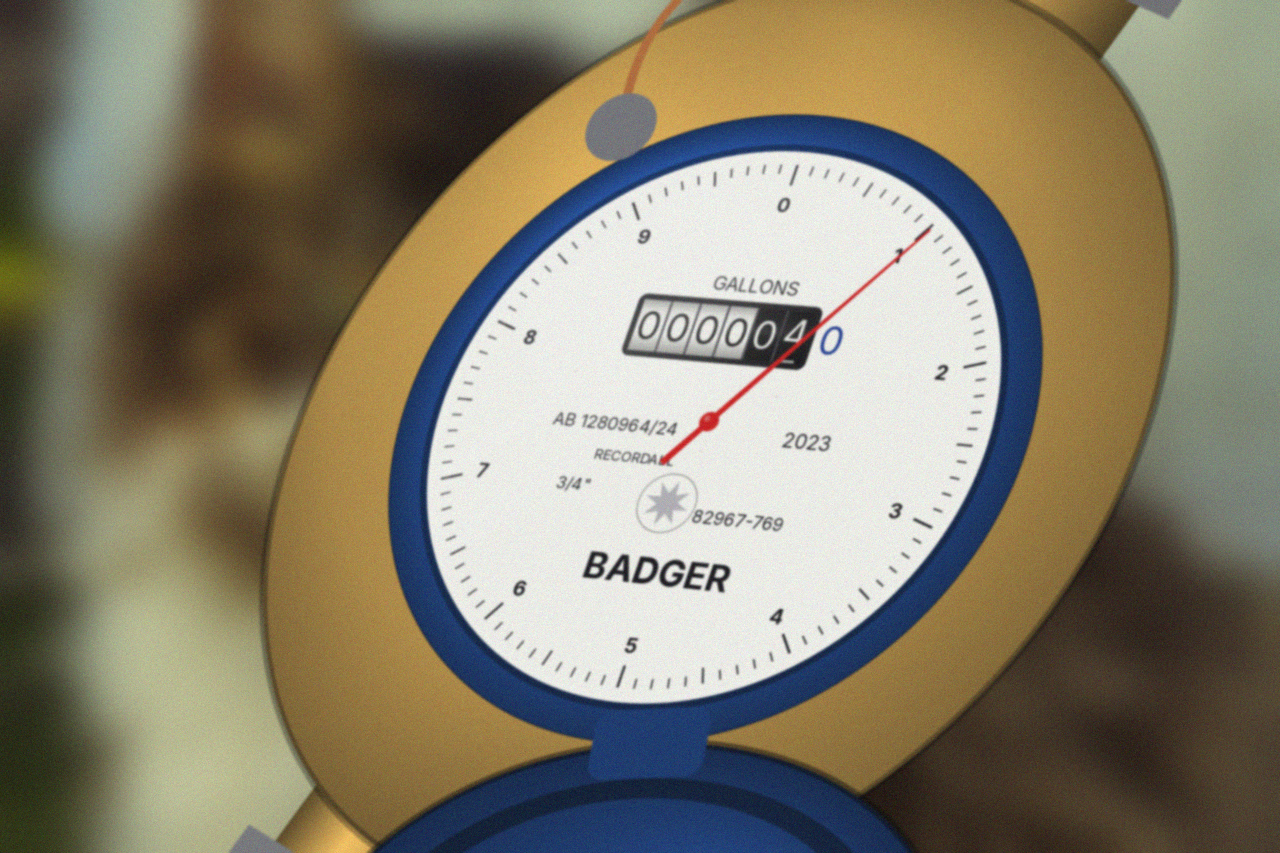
{"value": 41.0, "unit": "gal"}
